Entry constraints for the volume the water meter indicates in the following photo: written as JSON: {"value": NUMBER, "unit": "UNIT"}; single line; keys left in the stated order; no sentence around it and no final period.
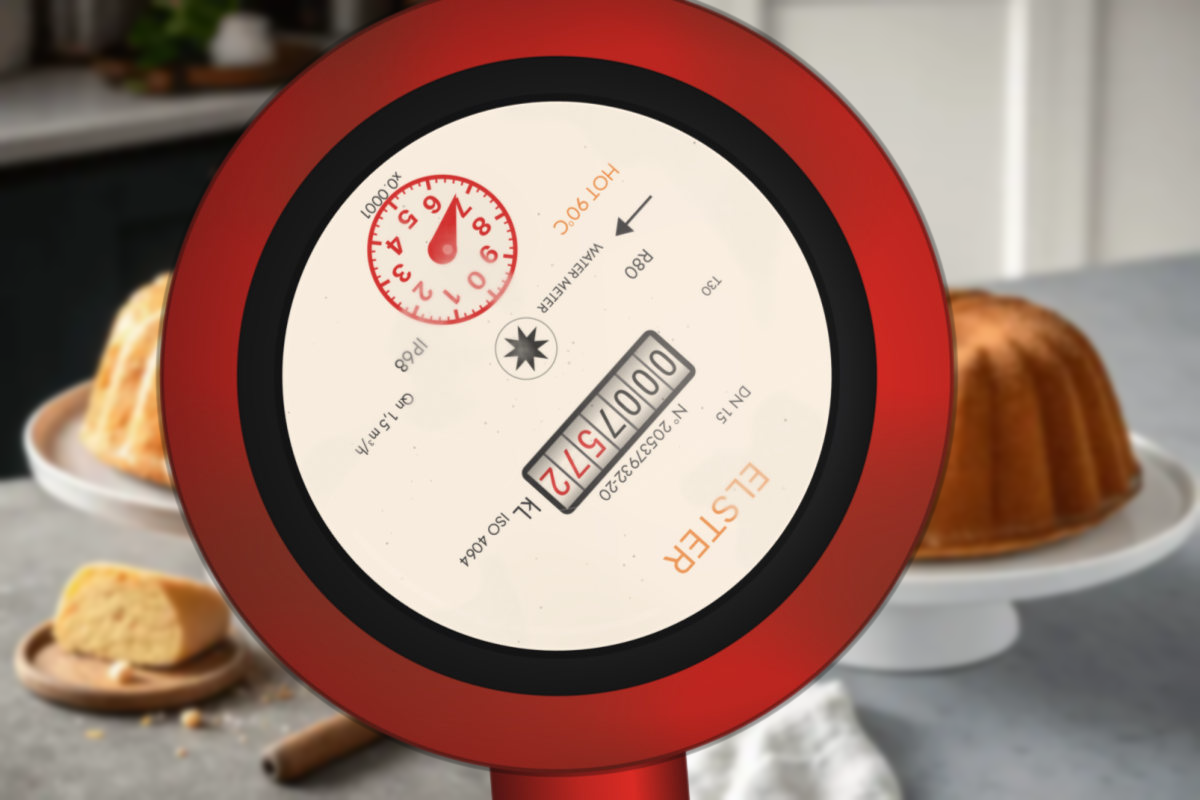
{"value": 7.5726, "unit": "kL"}
